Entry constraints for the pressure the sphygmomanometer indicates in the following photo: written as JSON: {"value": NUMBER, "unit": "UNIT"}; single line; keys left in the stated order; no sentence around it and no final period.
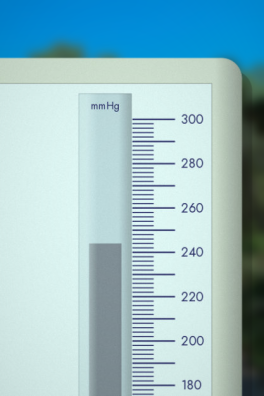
{"value": 244, "unit": "mmHg"}
